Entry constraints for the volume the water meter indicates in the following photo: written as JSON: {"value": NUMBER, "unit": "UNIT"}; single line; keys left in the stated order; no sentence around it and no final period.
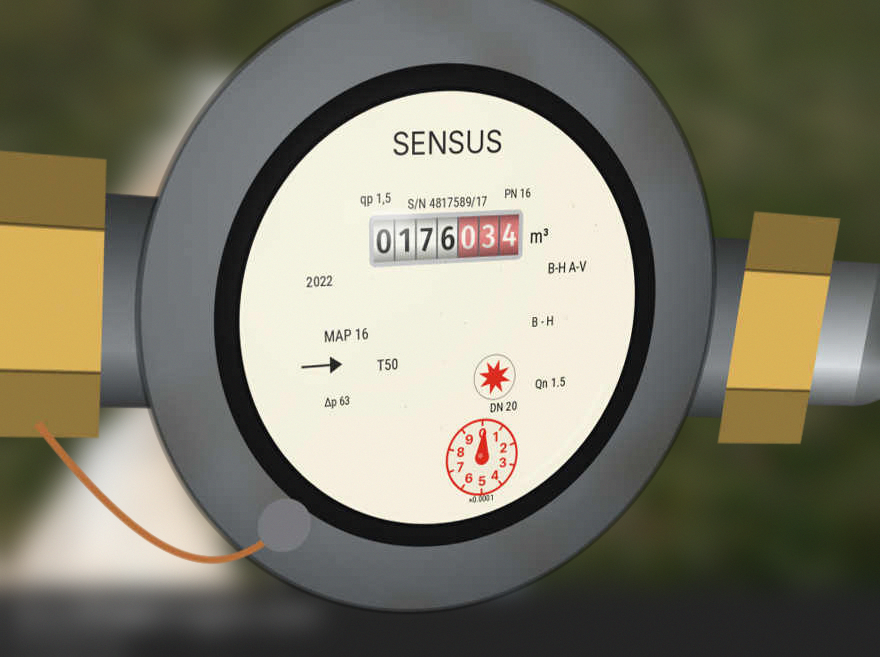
{"value": 176.0340, "unit": "m³"}
